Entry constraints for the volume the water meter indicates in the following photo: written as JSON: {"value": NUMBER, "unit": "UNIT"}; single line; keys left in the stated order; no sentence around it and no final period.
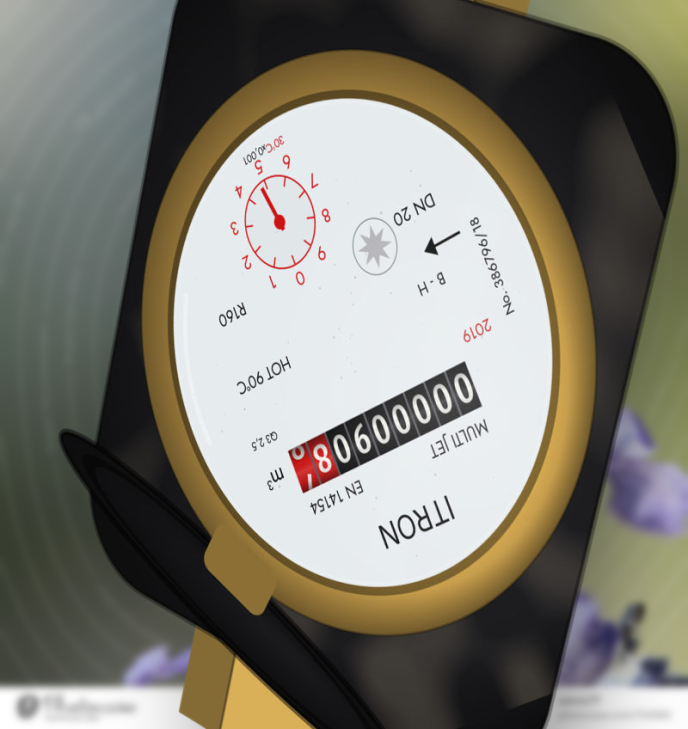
{"value": 90.874, "unit": "m³"}
